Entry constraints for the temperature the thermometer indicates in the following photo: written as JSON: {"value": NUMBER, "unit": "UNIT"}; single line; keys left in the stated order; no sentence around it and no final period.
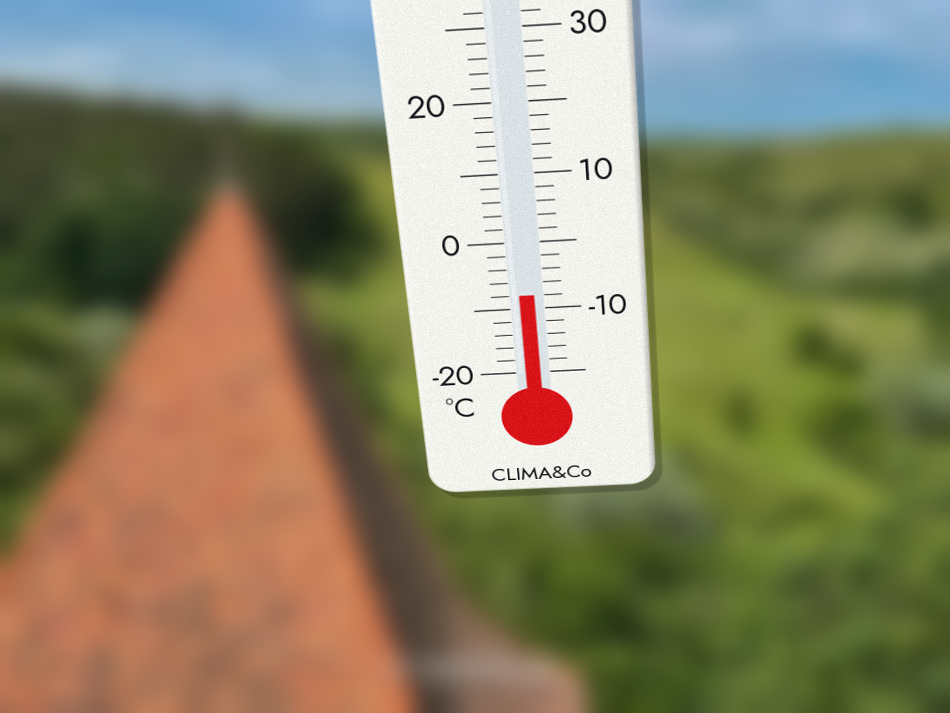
{"value": -8, "unit": "°C"}
